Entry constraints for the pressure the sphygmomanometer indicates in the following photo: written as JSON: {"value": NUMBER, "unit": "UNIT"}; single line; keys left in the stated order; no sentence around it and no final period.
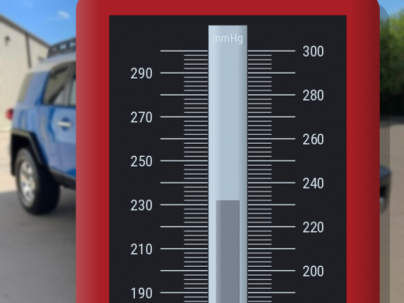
{"value": 232, "unit": "mmHg"}
